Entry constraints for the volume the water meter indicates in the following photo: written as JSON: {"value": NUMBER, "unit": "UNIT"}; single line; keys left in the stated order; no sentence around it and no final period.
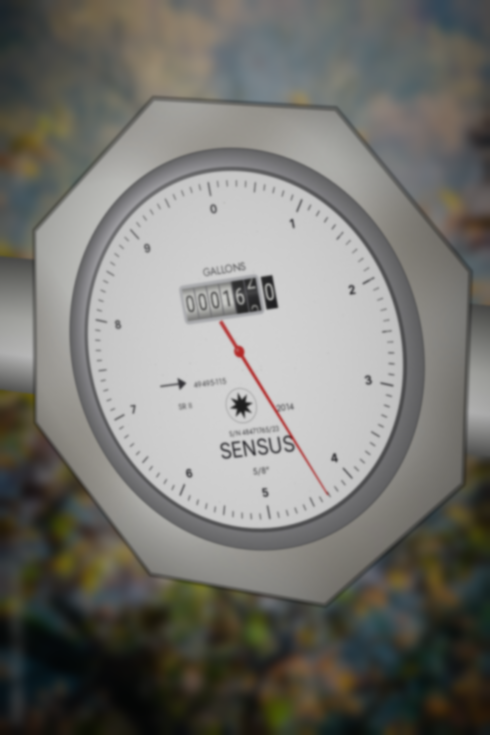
{"value": 1624.3, "unit": "gal"}
